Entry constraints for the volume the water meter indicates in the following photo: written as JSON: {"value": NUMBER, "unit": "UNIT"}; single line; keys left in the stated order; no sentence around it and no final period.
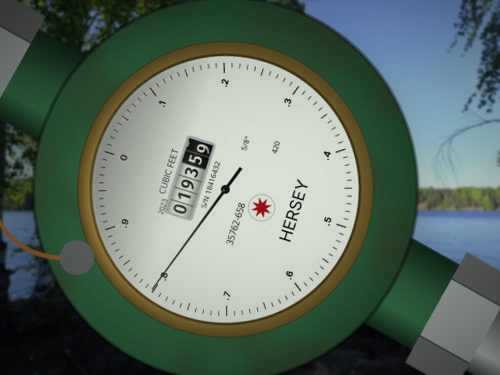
{"value": 19358.80, "unit": "ft³"}
